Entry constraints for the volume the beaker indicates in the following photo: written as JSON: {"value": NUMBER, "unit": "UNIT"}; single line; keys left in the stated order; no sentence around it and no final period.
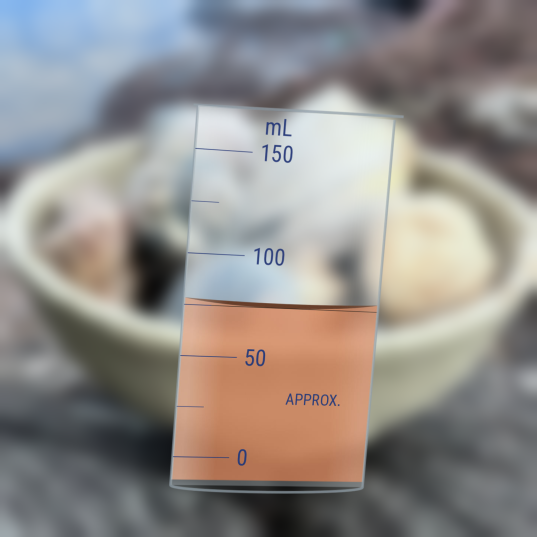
{"value": 75, "unit": "mL"}
